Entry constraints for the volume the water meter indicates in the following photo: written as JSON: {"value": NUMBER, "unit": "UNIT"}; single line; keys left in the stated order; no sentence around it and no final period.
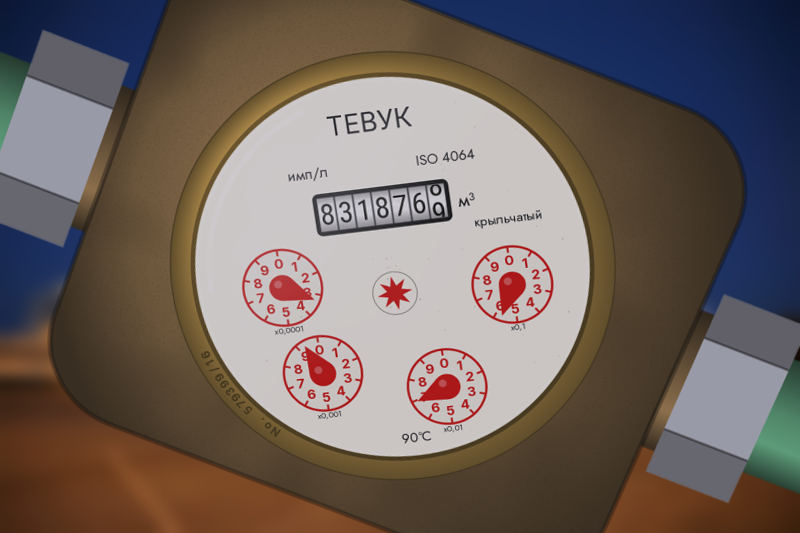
{"value": 8318768.5693, "unit": "m³"}
